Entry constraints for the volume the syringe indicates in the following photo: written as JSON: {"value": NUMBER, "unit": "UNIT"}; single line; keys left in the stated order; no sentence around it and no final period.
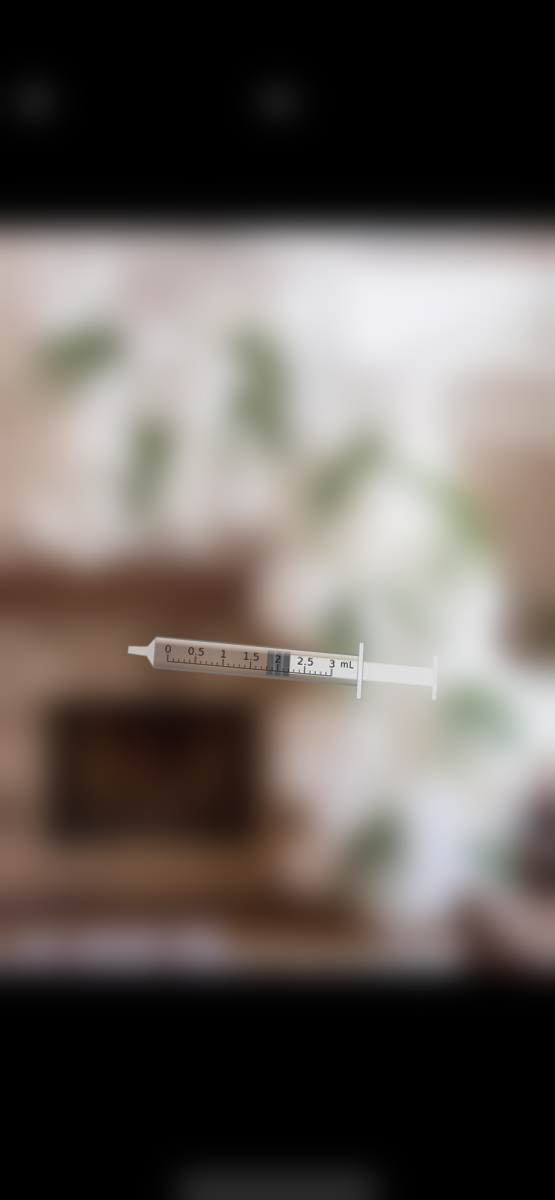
{"value": 1.8, "unit": "mL"}
